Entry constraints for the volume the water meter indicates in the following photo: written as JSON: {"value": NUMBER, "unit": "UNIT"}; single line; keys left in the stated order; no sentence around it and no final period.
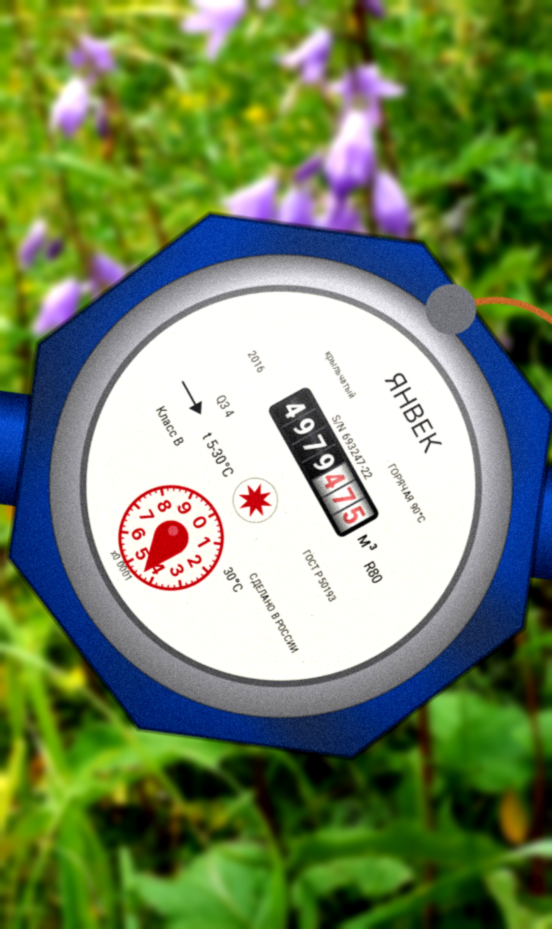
{"value": 4979.4754, "unit": "m³"}
